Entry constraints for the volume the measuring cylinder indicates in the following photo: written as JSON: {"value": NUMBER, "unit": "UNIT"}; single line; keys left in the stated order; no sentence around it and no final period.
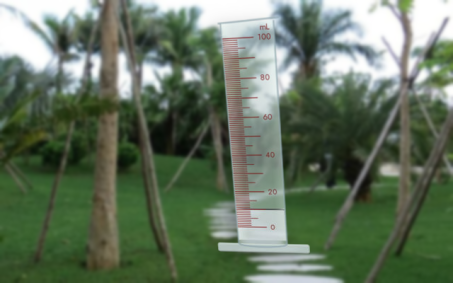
{"value": 10, "unit": "mL"}
